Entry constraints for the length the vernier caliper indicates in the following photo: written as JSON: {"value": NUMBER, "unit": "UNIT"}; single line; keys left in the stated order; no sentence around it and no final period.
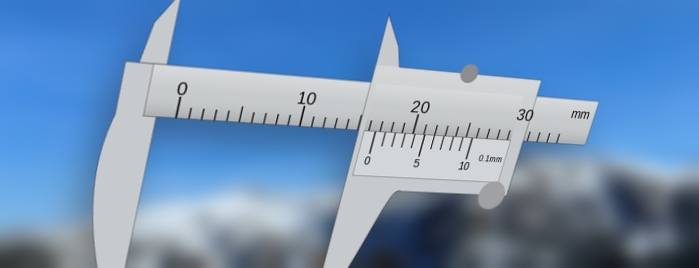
{"value": 16.6, "unit": "mm"}
